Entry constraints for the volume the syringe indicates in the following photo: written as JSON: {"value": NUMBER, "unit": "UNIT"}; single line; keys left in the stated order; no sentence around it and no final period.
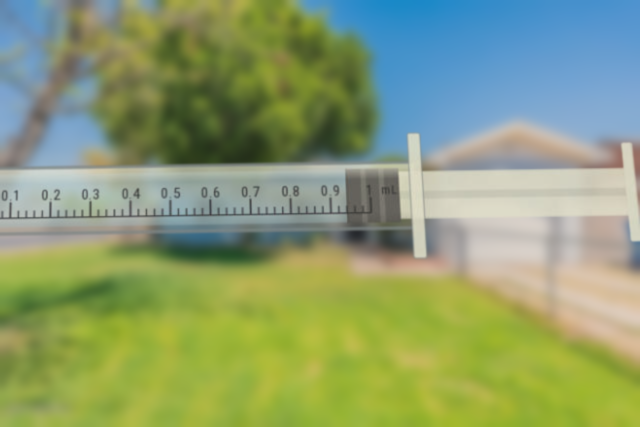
{"value": 0.94, "unit": "mL"}
